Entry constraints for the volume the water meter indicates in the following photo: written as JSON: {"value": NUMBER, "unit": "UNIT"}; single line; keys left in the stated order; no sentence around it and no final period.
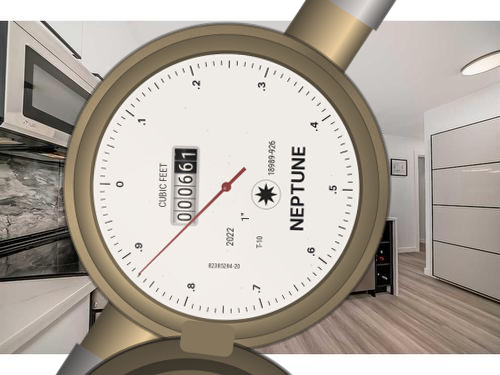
{"value": 660.87, "unit": "ft³"}
